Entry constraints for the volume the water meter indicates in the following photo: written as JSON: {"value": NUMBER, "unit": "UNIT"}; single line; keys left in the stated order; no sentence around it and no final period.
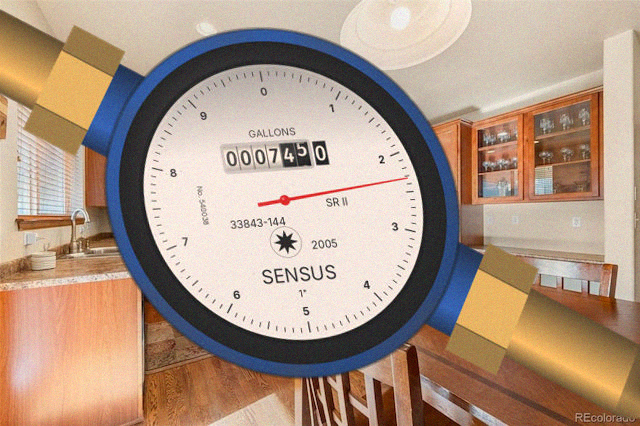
{"value": 7452.3, "unit": "gal"}
